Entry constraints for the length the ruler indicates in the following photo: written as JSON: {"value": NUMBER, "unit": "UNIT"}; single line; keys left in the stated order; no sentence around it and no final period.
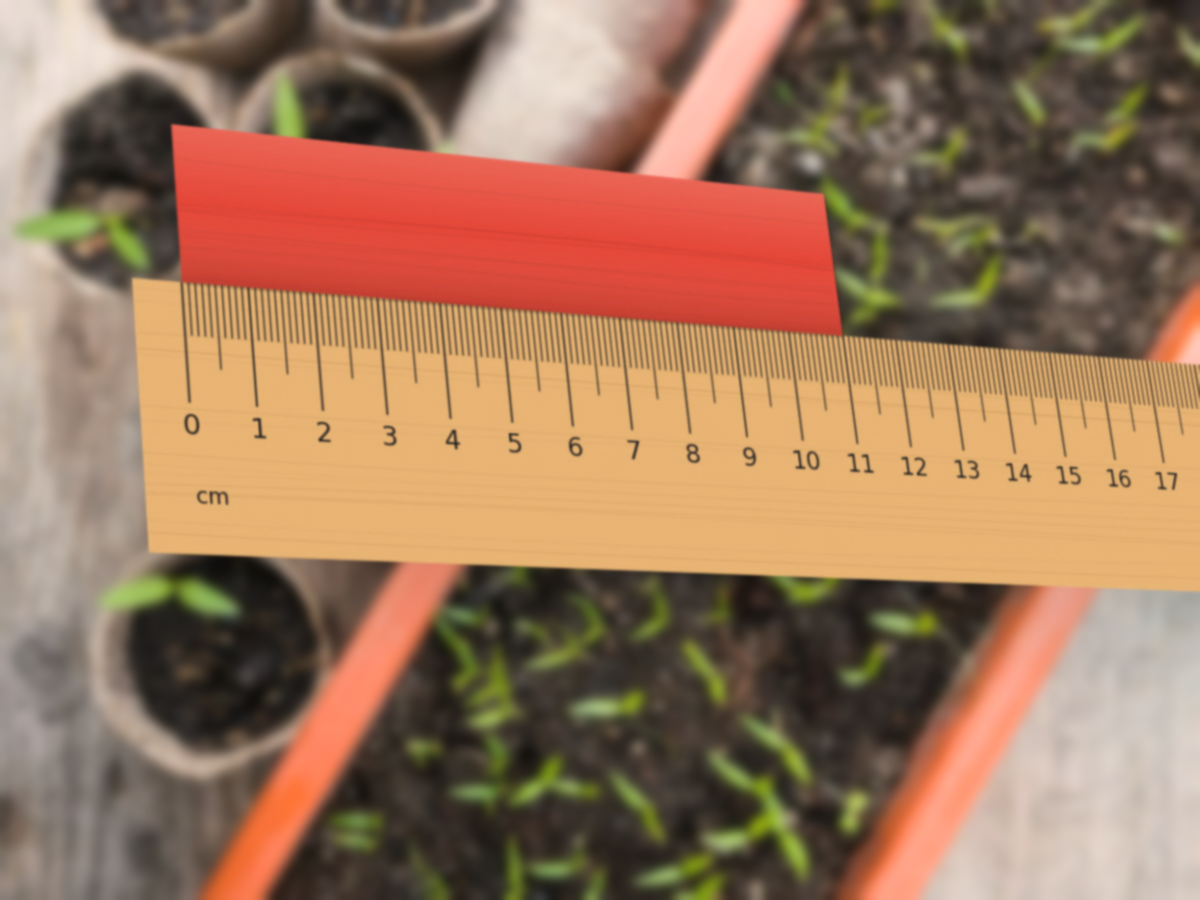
{"value": 11, "unit": "cm"}
